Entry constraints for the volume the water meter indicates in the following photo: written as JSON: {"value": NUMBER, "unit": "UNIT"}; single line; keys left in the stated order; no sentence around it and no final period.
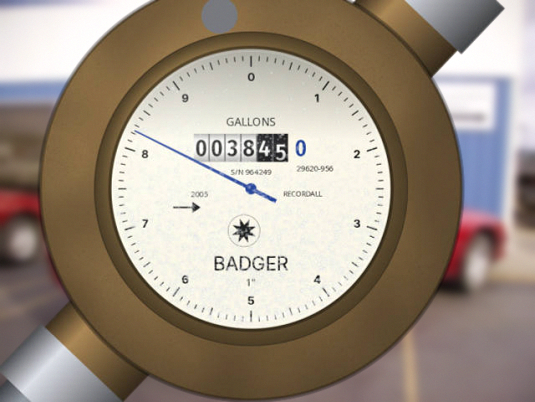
{"value": 38448.2, "unit": "gal"}
